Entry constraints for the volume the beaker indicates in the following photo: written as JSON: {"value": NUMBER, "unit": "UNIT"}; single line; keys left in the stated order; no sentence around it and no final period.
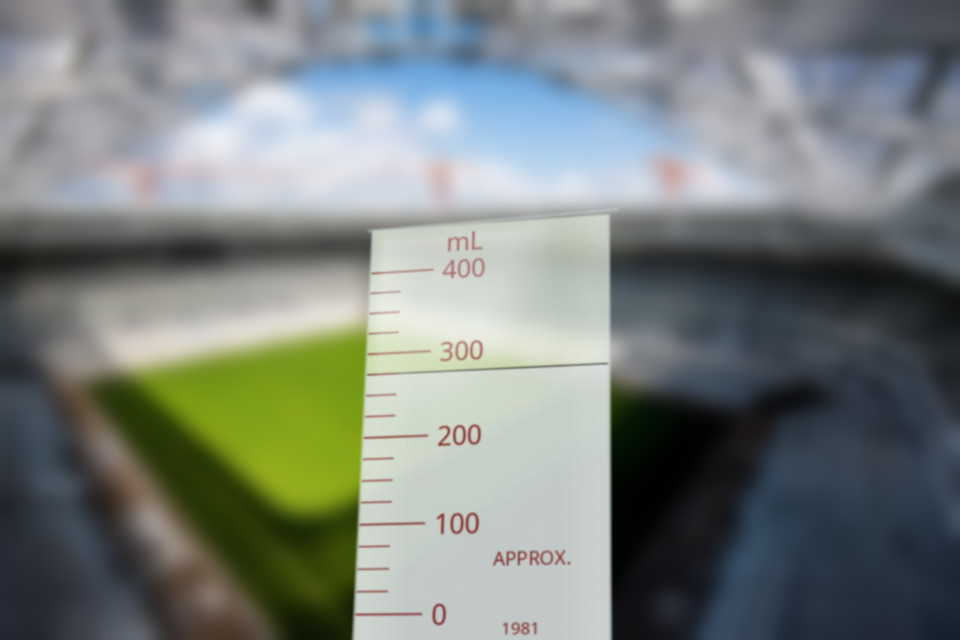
{"value": 275, "unit": "mL"}
